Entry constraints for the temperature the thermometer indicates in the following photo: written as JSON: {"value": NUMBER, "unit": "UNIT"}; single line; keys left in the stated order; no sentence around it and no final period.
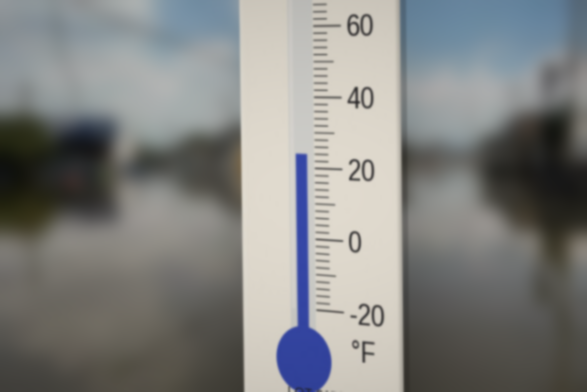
{"value": 24, "unit": "°F"}
